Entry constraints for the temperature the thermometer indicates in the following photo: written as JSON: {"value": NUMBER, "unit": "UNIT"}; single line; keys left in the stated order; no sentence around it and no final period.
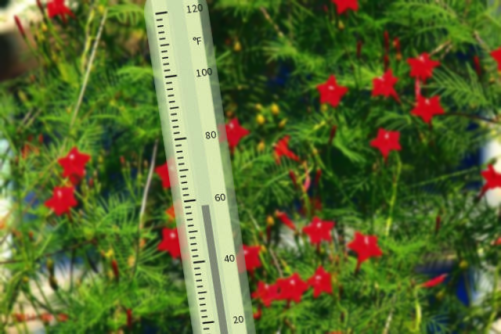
{"value": 58, "unit": "°F"}
